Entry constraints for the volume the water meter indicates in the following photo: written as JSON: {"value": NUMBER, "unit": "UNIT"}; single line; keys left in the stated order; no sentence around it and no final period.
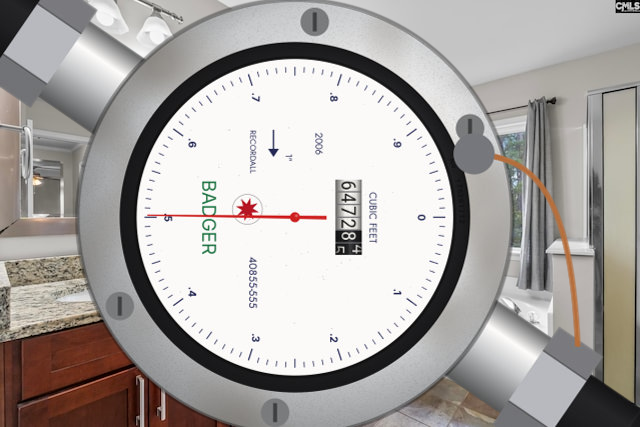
{"value": 647284.50, "unit": "ft³"}
